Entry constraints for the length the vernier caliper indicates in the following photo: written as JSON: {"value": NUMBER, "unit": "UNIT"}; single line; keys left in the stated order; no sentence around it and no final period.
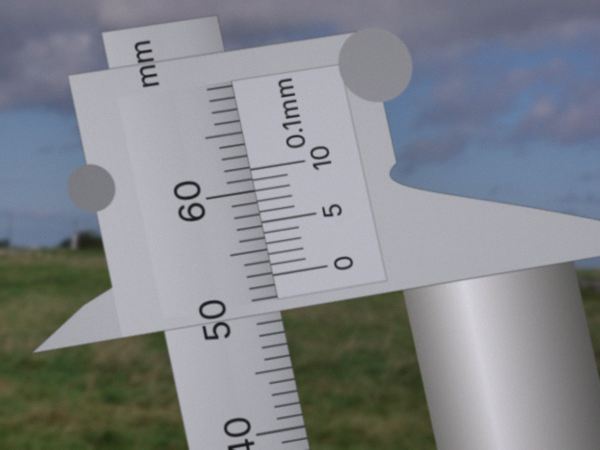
{"value": 52.8, "unit": "mm"}
